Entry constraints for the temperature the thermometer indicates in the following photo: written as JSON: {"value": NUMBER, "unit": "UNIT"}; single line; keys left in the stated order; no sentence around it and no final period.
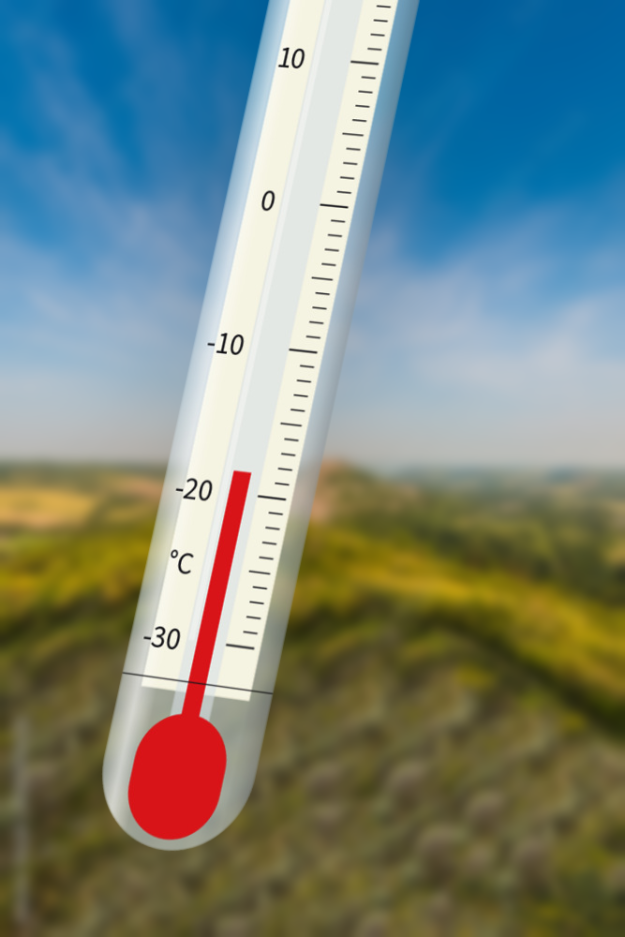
{"value": -18.5, "unit": "°C"}
